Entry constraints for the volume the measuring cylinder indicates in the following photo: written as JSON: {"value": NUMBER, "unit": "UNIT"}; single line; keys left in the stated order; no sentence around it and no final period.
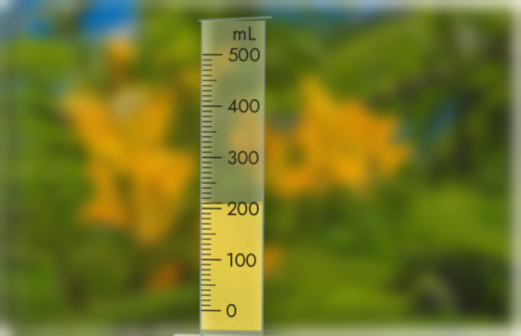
{"value": 210, "unit": "mL"}
